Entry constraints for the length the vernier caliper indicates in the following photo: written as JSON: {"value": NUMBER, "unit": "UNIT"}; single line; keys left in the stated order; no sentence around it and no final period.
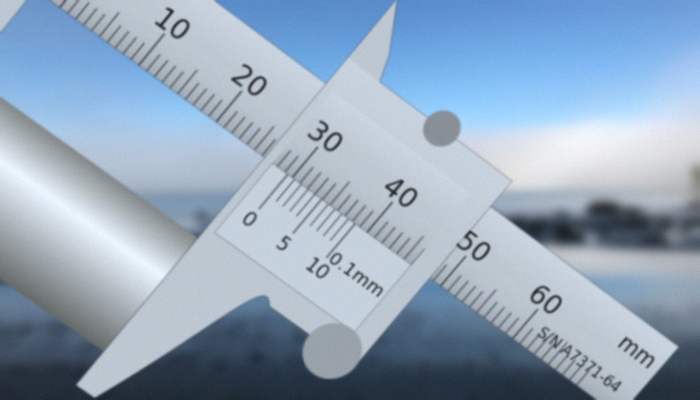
{"value": 29.4, "unit": "mm"}
